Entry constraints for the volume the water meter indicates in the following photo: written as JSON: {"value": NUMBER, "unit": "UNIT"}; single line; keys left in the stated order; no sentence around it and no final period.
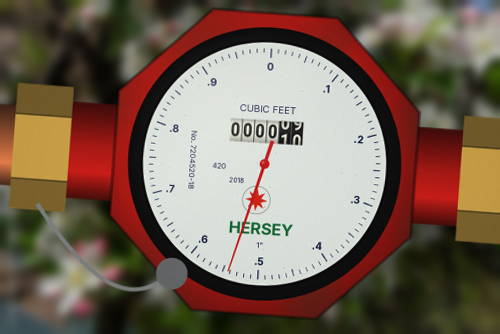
{"value": 9.54, "unit": "ft³"}
